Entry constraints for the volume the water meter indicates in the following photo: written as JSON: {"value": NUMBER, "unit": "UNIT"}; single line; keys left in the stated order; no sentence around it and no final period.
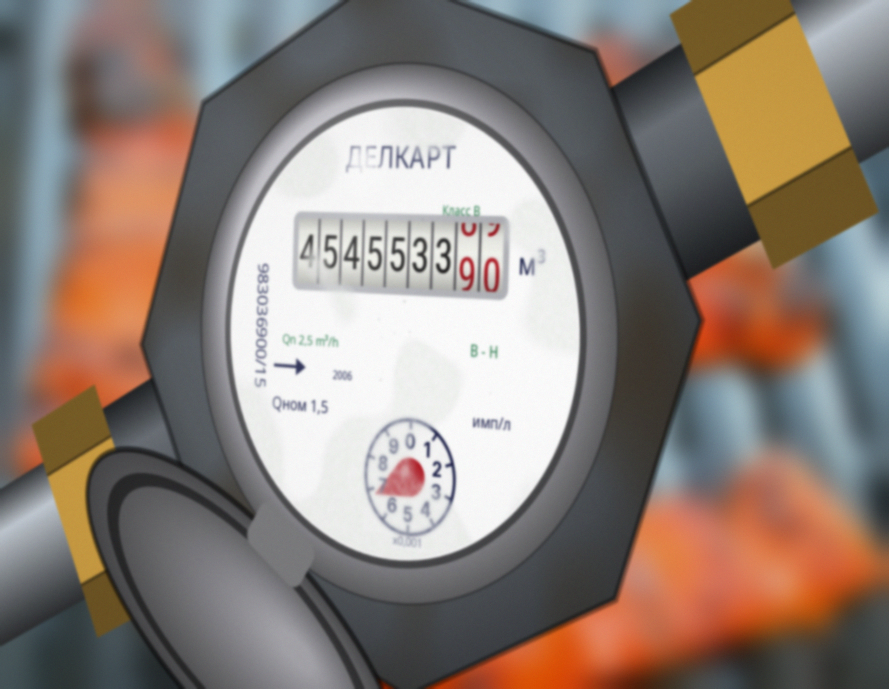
{"value": 4545533.896, "unit": "m³"}
